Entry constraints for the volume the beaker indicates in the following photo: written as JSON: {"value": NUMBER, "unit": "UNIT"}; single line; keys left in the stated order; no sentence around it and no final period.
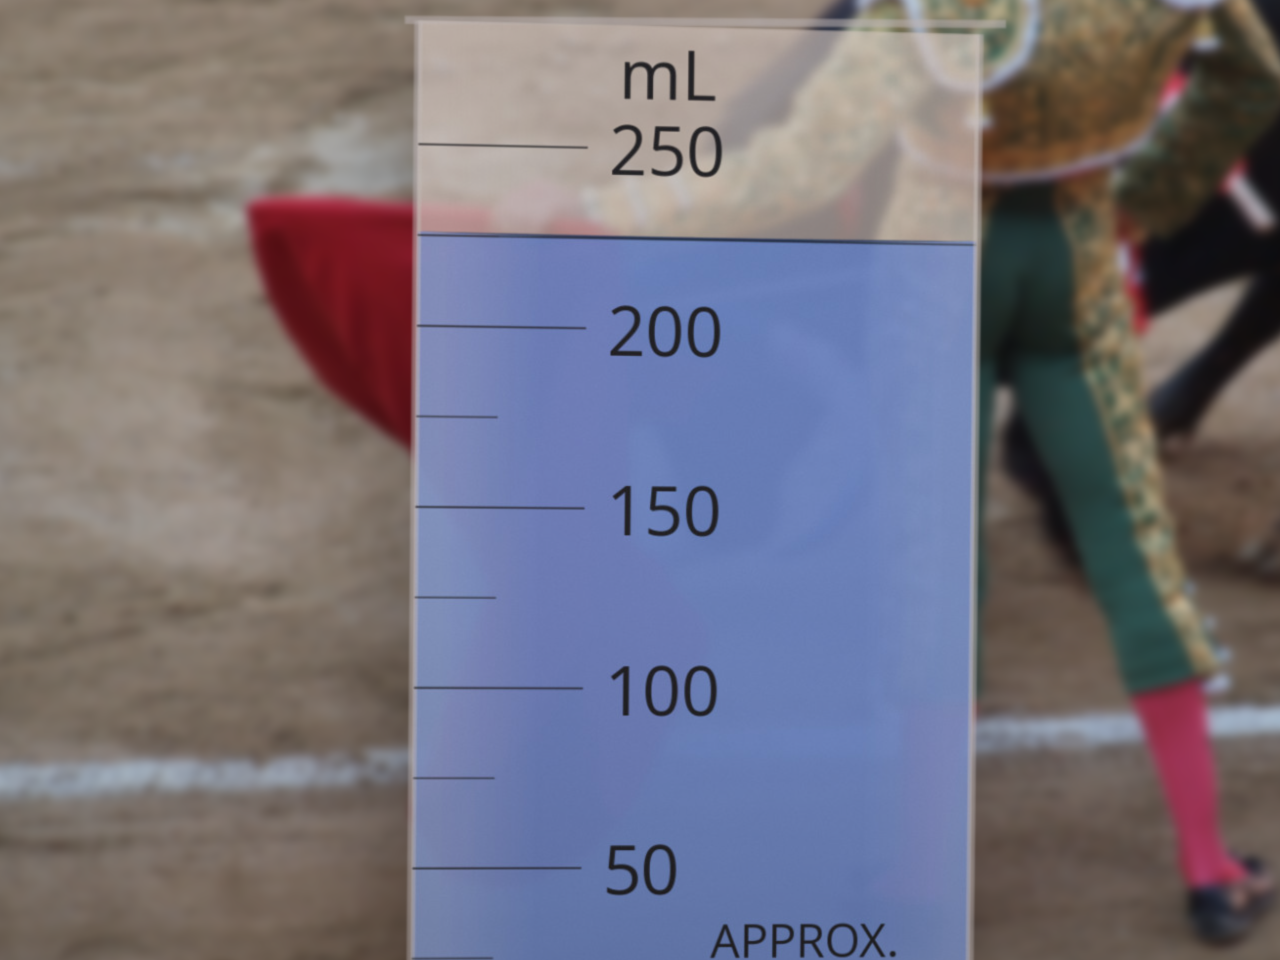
{"value": 225, "unit": "mL"}
